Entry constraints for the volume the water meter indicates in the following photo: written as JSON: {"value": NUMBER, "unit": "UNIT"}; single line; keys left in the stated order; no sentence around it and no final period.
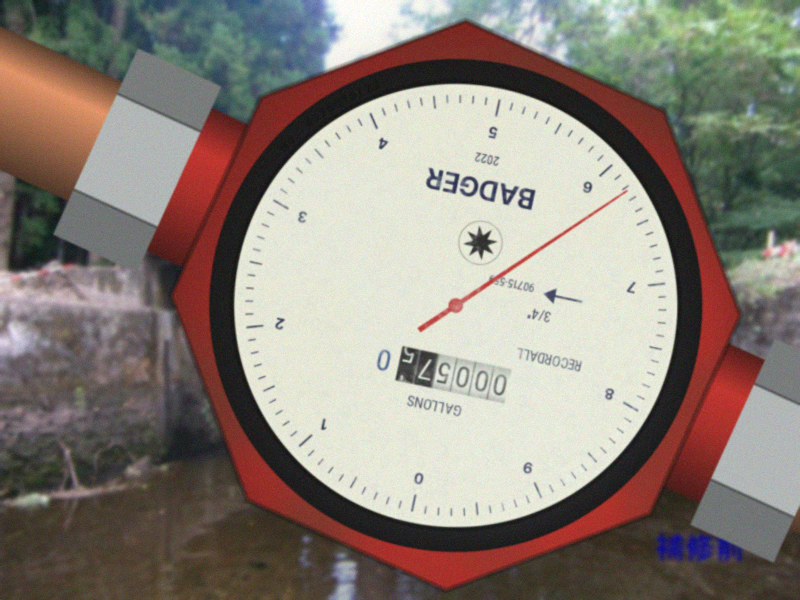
{"value": 5746.2, "unit": "gal"}
